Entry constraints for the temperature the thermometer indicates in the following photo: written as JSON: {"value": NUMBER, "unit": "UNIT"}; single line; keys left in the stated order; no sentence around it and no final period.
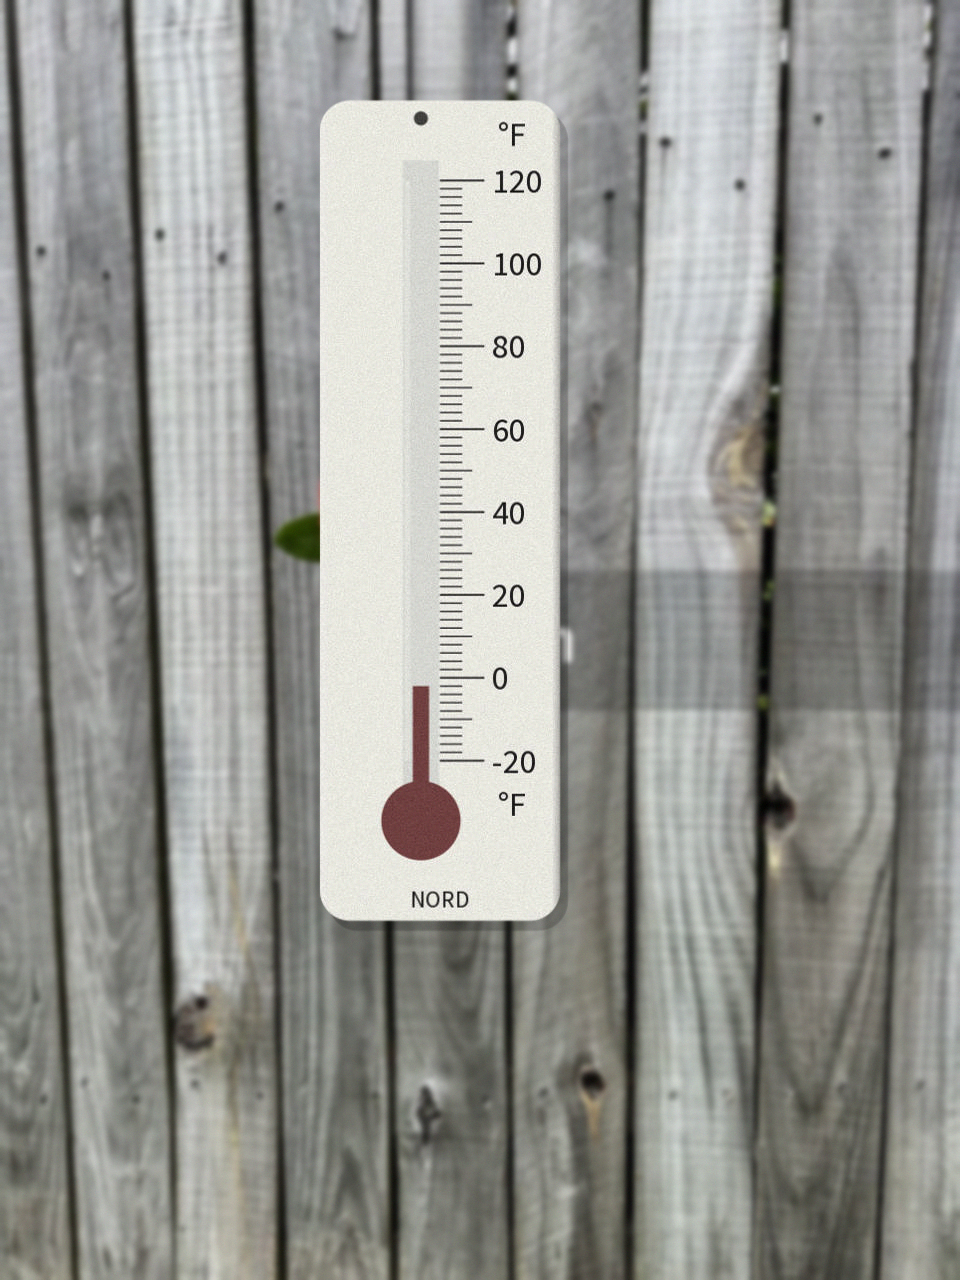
{"value": -2, "unit": "°F"}
